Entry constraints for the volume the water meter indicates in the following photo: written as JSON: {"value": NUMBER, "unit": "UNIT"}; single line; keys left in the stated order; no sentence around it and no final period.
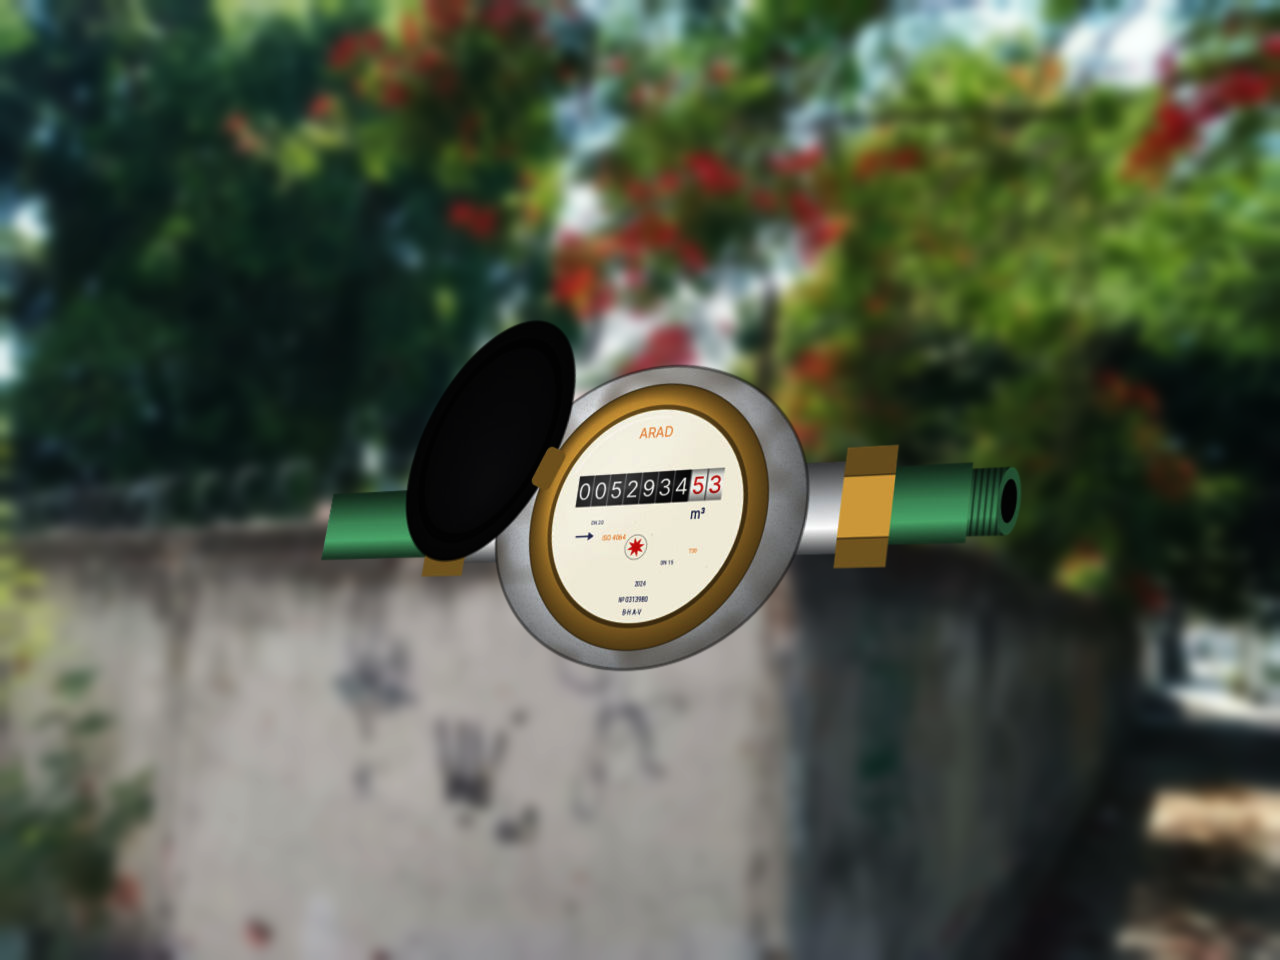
{"value": 52934.53, "unit": "m³"}
